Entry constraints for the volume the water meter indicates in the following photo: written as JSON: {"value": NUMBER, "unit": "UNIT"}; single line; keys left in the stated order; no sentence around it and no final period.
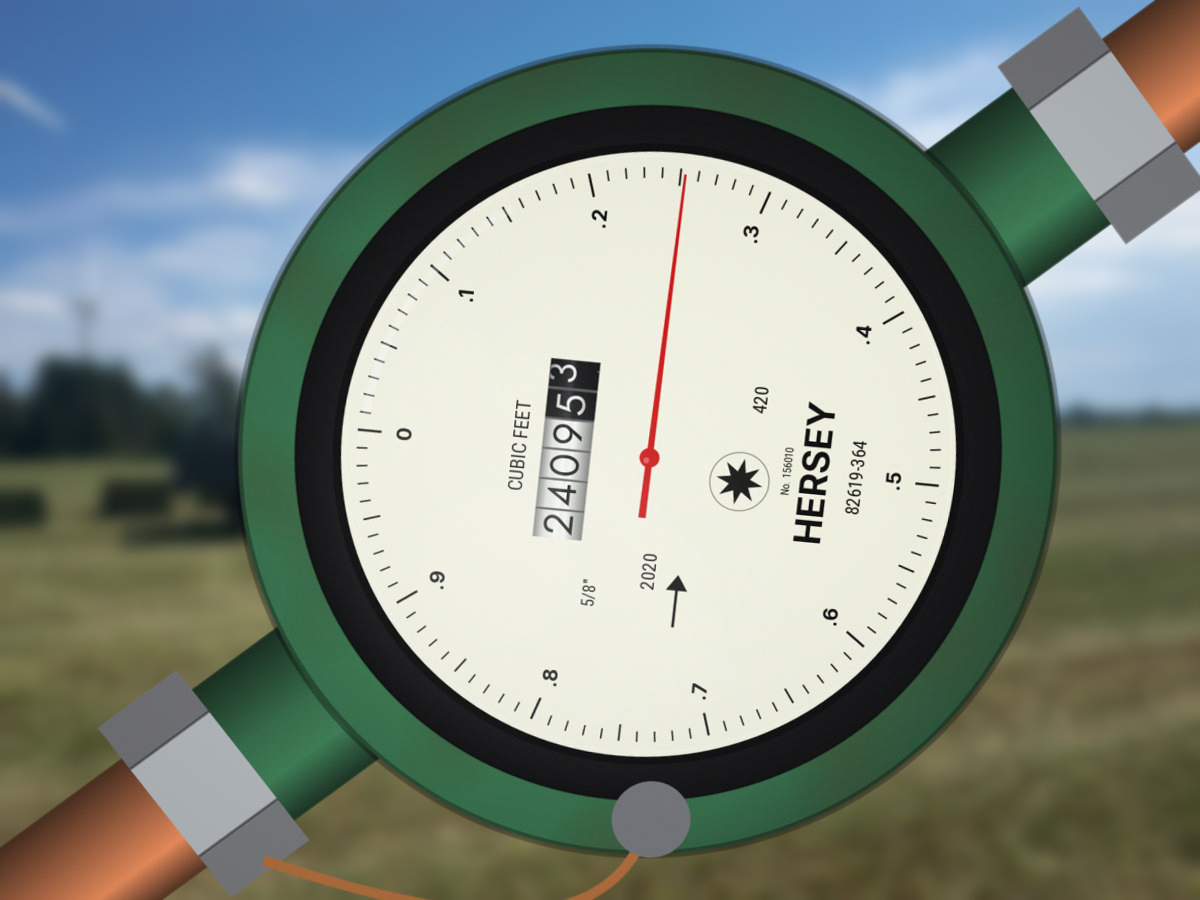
{"value": 240953.25, "unit": "ft³"}
